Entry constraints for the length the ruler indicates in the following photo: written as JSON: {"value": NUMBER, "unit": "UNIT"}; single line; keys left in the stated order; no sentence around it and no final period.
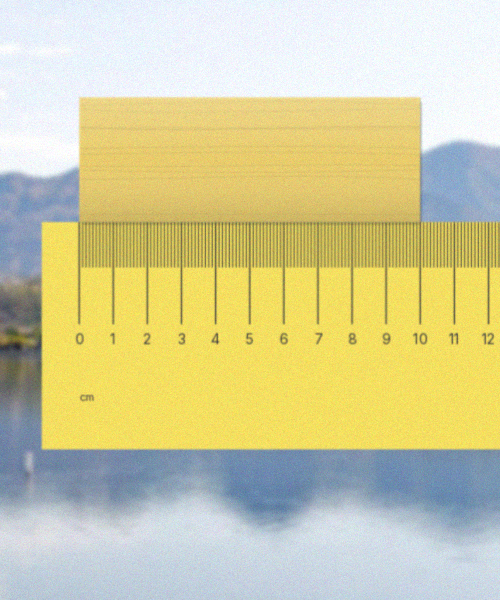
{"value": 10, "unit": "cm"}
